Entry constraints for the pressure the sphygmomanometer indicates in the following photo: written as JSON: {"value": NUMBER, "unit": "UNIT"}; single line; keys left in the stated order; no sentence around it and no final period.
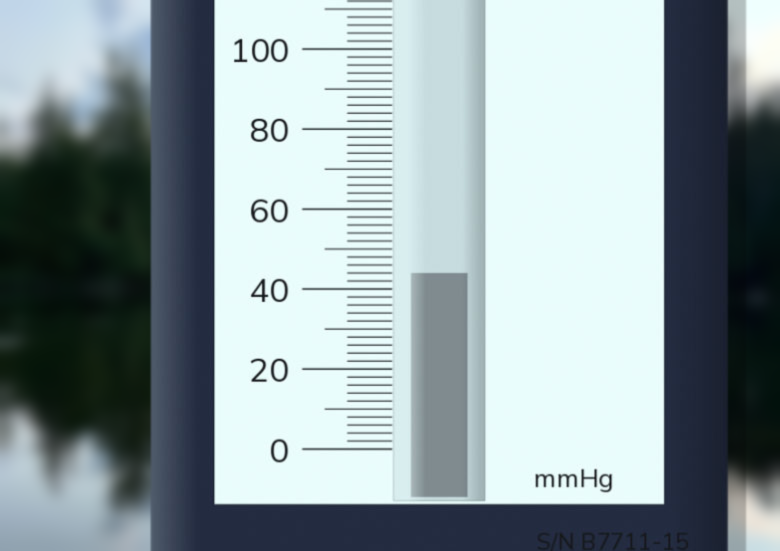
{"value": 44, "unit": "mmHg"}
